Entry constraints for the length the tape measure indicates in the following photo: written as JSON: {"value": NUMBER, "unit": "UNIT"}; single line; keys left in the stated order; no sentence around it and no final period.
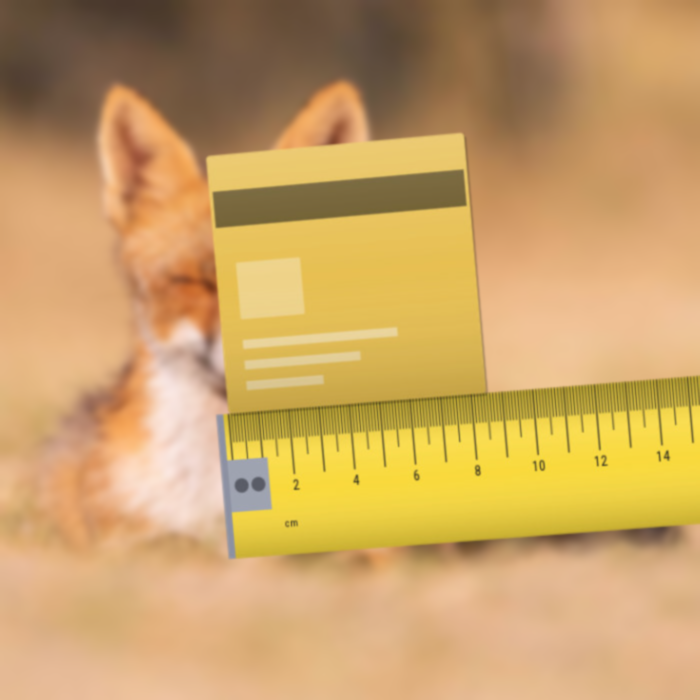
{"value": 8.5, "unit": "cm"}
